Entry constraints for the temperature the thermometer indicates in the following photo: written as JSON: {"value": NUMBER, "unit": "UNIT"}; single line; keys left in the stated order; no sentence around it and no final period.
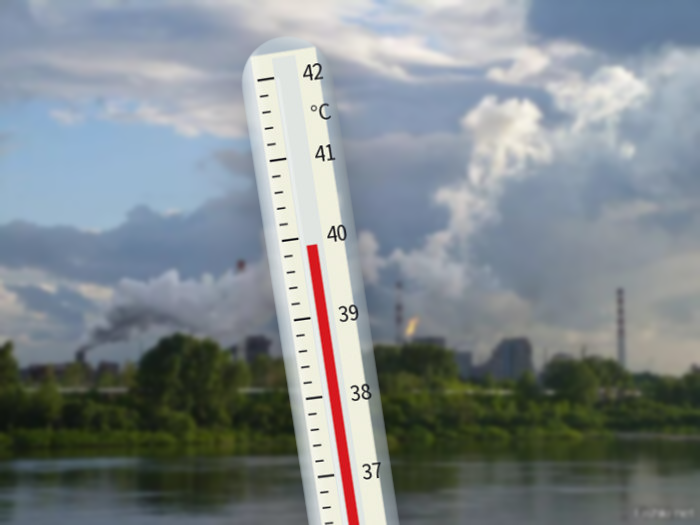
{"value": 39.9, "unit": "°C"}
